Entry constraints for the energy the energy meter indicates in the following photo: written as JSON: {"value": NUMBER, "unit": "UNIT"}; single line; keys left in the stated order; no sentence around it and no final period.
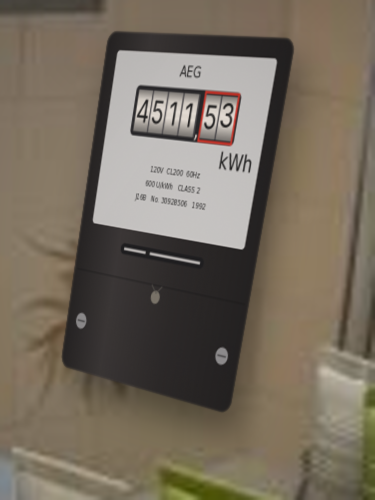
{"value": 4511.53, "unit": "kWh"}
